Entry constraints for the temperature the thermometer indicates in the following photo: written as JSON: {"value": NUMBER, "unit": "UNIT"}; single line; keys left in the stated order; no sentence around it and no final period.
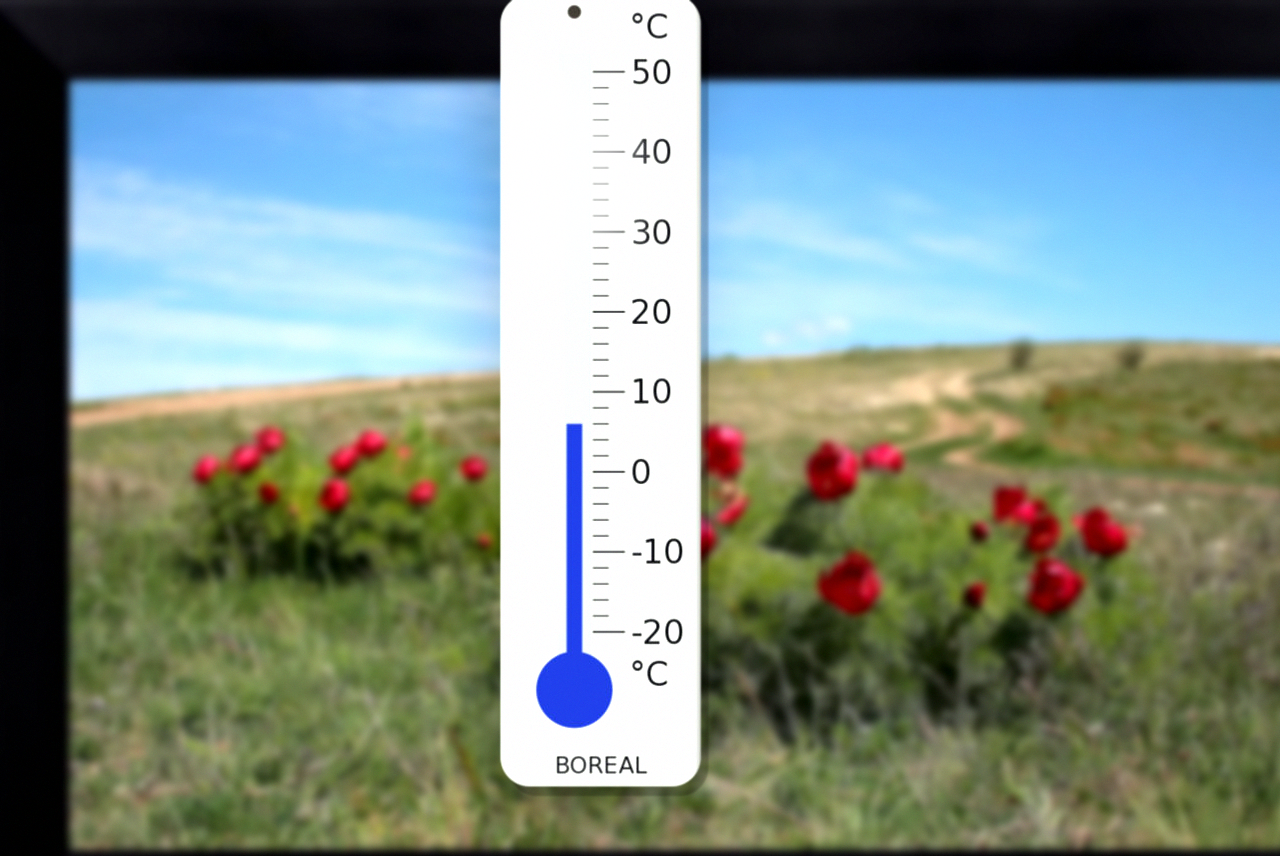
{"value": 6, "unit": "°C"}
